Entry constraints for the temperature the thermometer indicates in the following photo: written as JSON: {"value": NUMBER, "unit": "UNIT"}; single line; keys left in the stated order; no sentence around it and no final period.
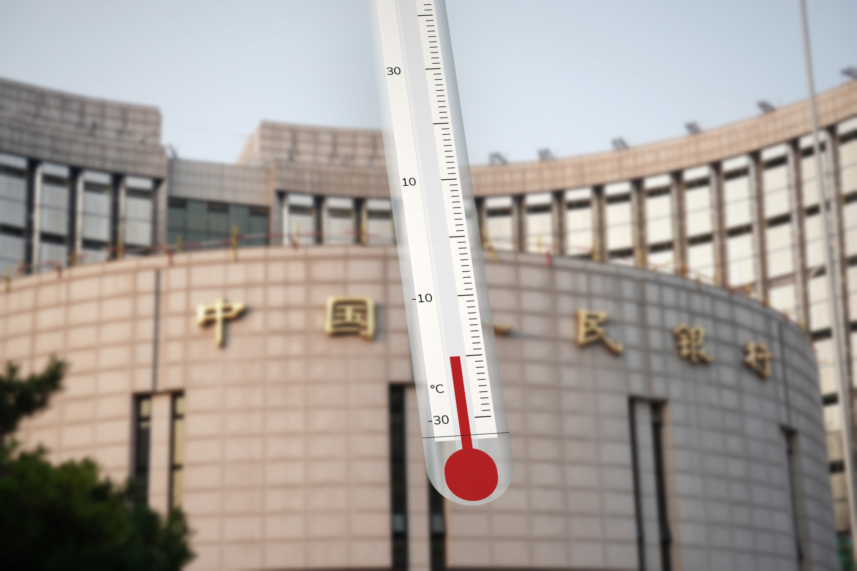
{"value": -20, "unit": "°C"}
